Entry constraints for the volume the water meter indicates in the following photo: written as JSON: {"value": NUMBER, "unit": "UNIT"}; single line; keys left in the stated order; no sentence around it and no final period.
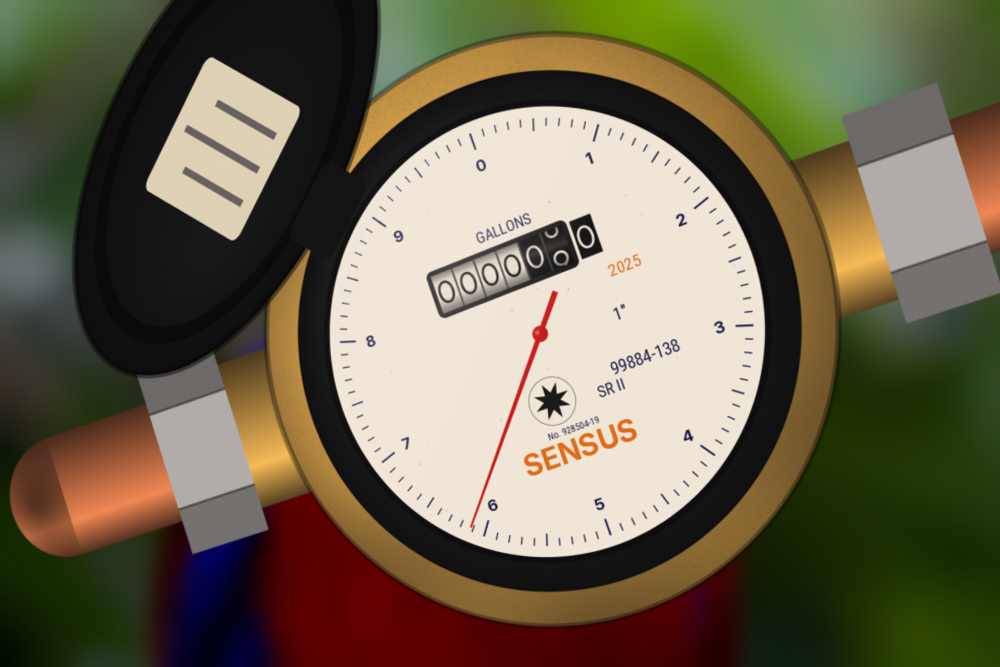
{"value": 86.1, "unit": "gal"}
